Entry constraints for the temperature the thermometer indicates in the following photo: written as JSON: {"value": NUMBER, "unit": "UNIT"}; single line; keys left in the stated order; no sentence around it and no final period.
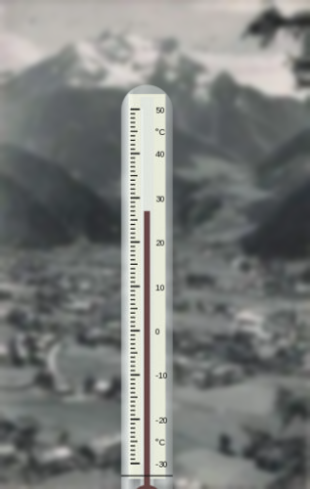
{"value": 27, "unit": "°C"}
